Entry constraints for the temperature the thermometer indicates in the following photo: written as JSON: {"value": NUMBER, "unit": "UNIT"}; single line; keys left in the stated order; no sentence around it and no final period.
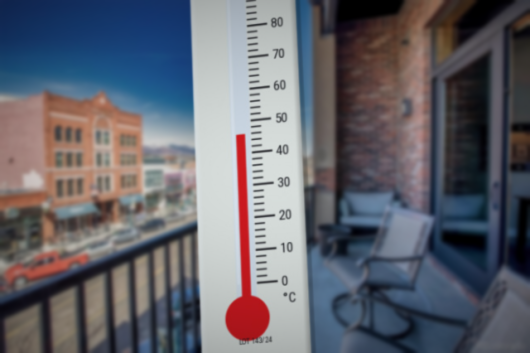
{"value": 46, "unit": "°C"}
